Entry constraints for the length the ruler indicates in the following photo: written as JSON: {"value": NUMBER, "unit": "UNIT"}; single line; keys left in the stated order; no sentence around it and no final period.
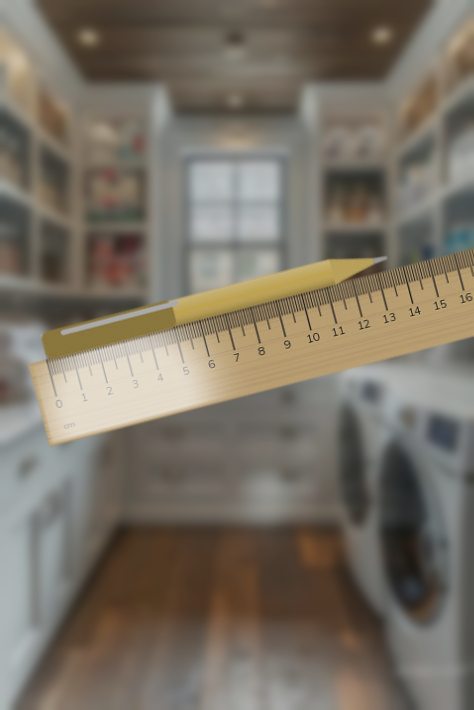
{"value": 13.5, "unit": "cm"}
